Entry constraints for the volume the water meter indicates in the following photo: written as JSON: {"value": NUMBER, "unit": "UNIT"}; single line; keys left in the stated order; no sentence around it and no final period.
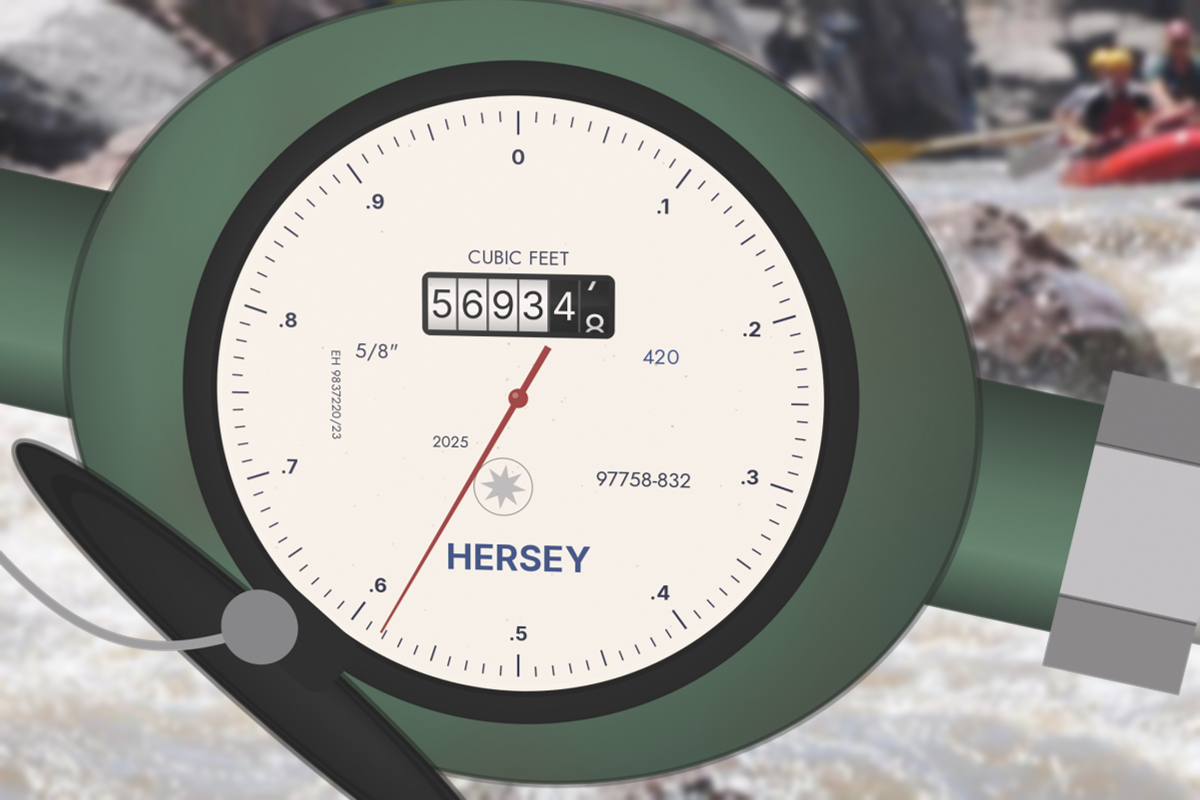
{"value": 569347.58, "unit": "ft³"}
